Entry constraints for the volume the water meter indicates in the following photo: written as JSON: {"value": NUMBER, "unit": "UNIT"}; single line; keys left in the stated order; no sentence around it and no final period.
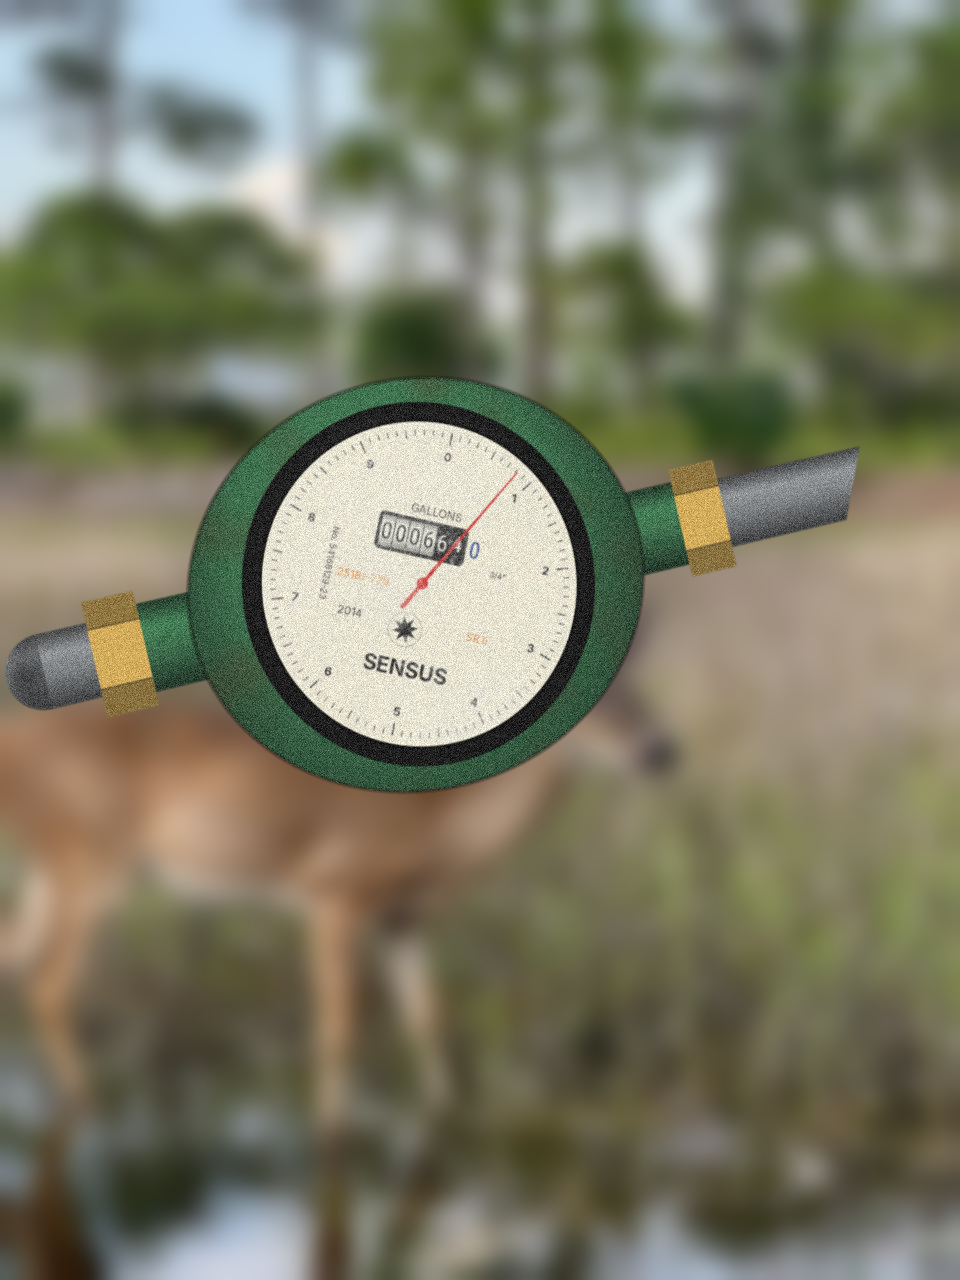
{"value": 6640.8, "unit": "gal"}
